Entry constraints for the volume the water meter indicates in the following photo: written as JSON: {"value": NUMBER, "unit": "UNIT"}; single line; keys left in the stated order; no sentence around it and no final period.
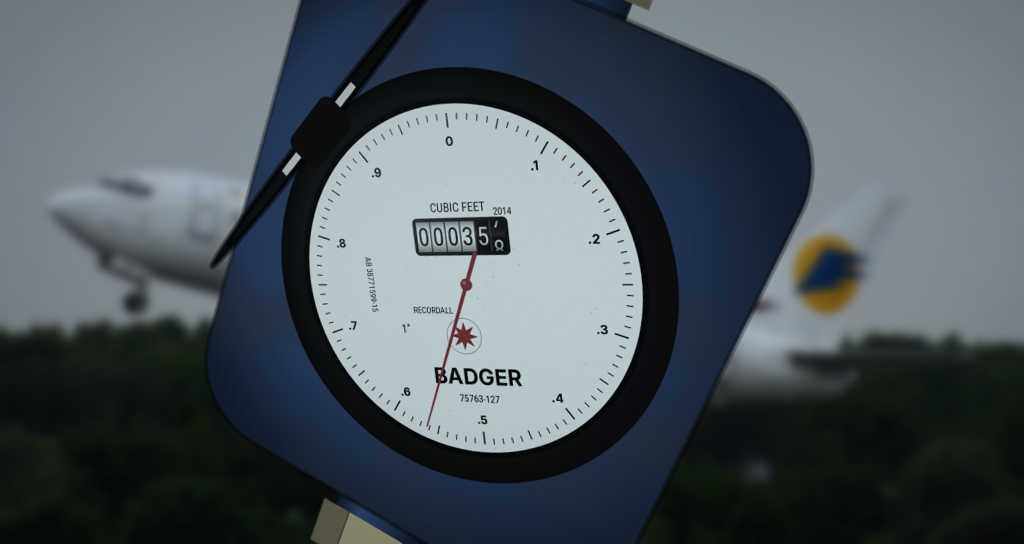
{"value": 357.56, "unit": "ft³"}
